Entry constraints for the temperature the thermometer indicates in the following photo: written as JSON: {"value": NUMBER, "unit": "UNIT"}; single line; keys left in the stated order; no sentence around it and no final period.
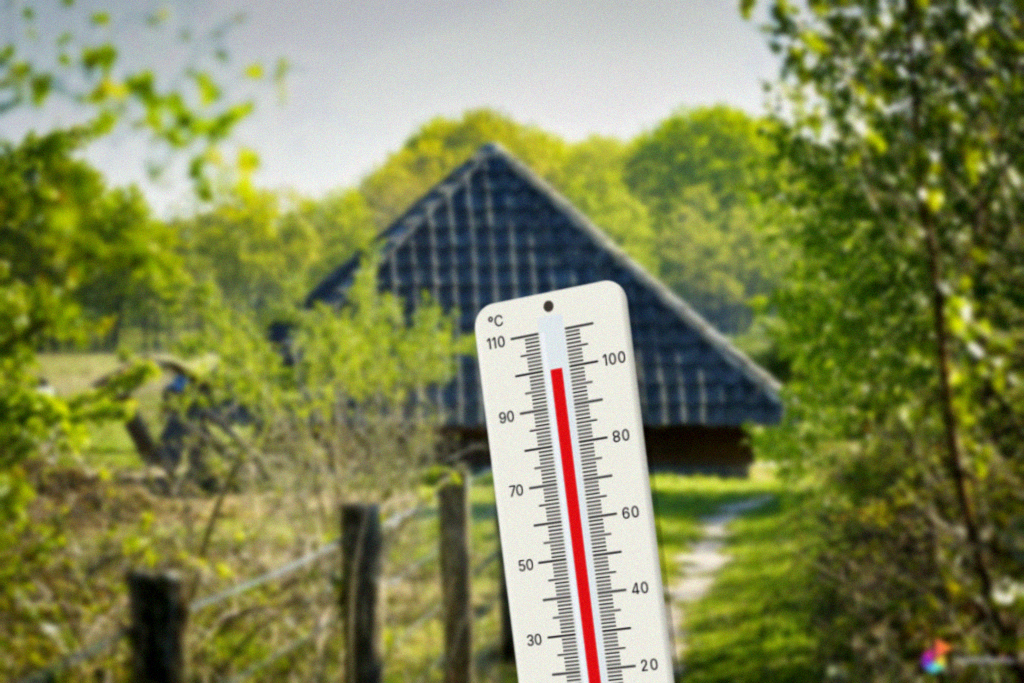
{"value": 100, "unit": "°C"}
